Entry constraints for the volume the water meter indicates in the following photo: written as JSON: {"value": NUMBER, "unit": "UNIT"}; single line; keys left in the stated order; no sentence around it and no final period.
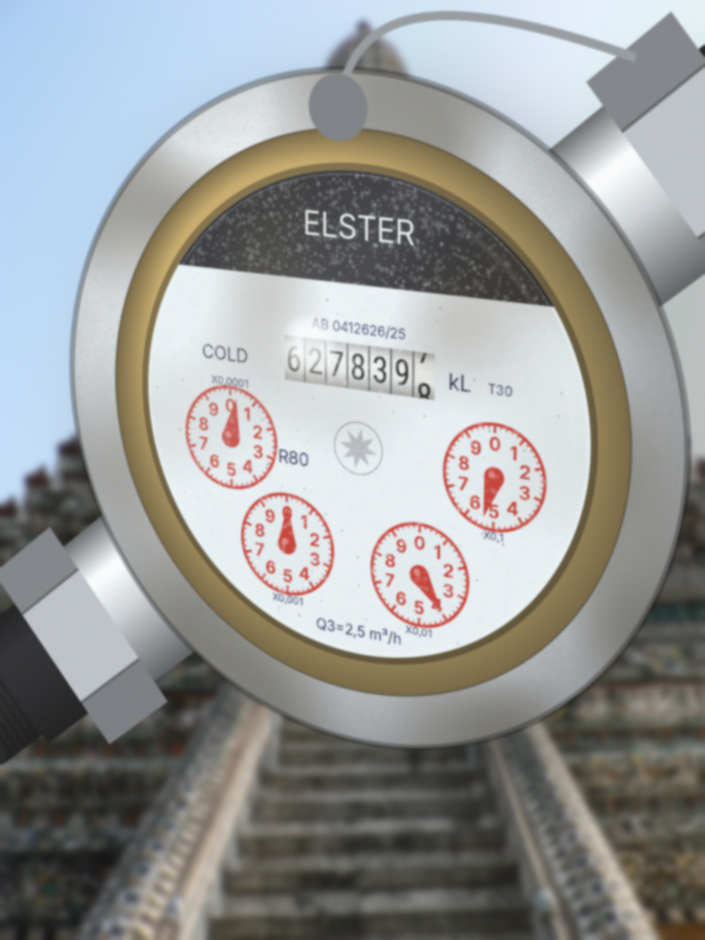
{"value": 6278397.5400, "unit": "kL"}
